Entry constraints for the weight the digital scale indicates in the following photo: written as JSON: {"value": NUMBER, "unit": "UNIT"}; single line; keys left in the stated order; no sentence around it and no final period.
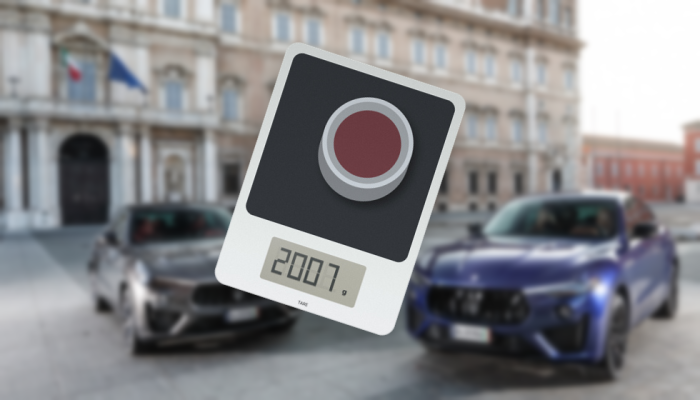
{"value": 2007, "unit": "g"}
